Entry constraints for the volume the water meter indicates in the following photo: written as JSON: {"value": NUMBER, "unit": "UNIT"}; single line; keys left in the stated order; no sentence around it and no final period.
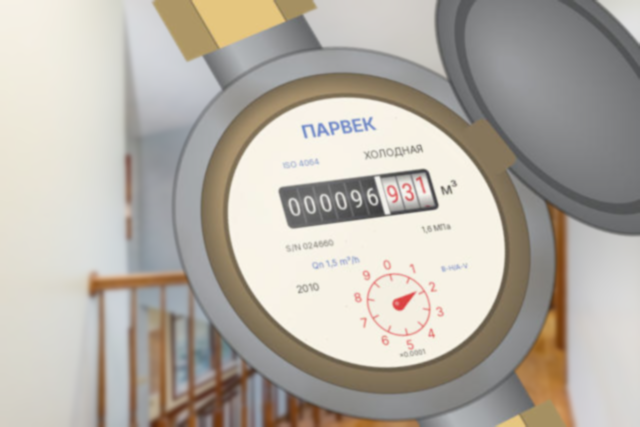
{"value": 96.9311, "unit": "m³"}
